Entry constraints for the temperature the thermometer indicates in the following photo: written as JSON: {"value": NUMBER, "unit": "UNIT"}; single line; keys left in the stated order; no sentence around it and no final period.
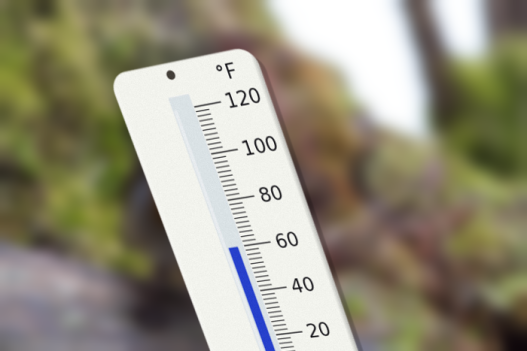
{"value": 60, "unit": "°F"}
